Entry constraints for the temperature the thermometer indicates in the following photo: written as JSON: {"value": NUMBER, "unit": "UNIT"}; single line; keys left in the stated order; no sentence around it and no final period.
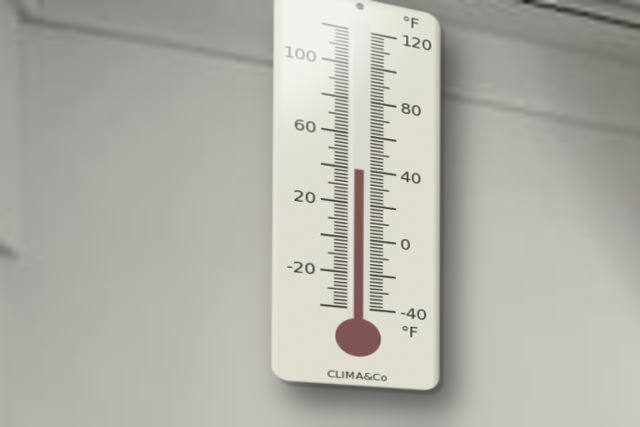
{"value": 40, "unit": "°F"}
